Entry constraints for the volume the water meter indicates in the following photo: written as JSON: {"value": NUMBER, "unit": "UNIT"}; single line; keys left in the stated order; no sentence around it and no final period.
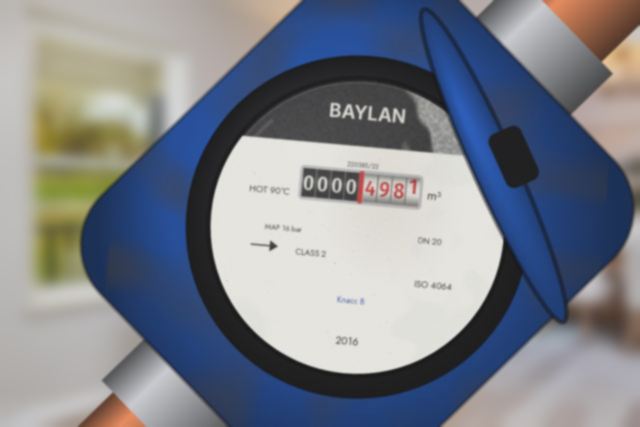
{"value": 0.4981, "unit": "m³"}
